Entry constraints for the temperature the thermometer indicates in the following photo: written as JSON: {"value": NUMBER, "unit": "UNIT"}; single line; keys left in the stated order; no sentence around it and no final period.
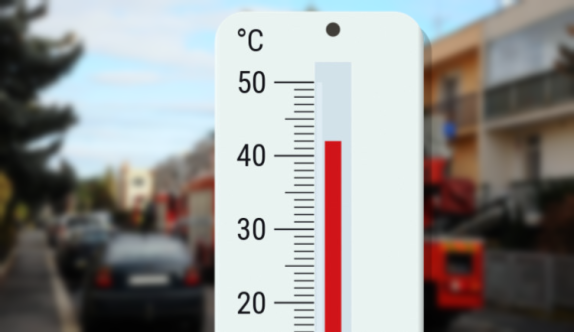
{"value": 42, "unit": "°C"}
